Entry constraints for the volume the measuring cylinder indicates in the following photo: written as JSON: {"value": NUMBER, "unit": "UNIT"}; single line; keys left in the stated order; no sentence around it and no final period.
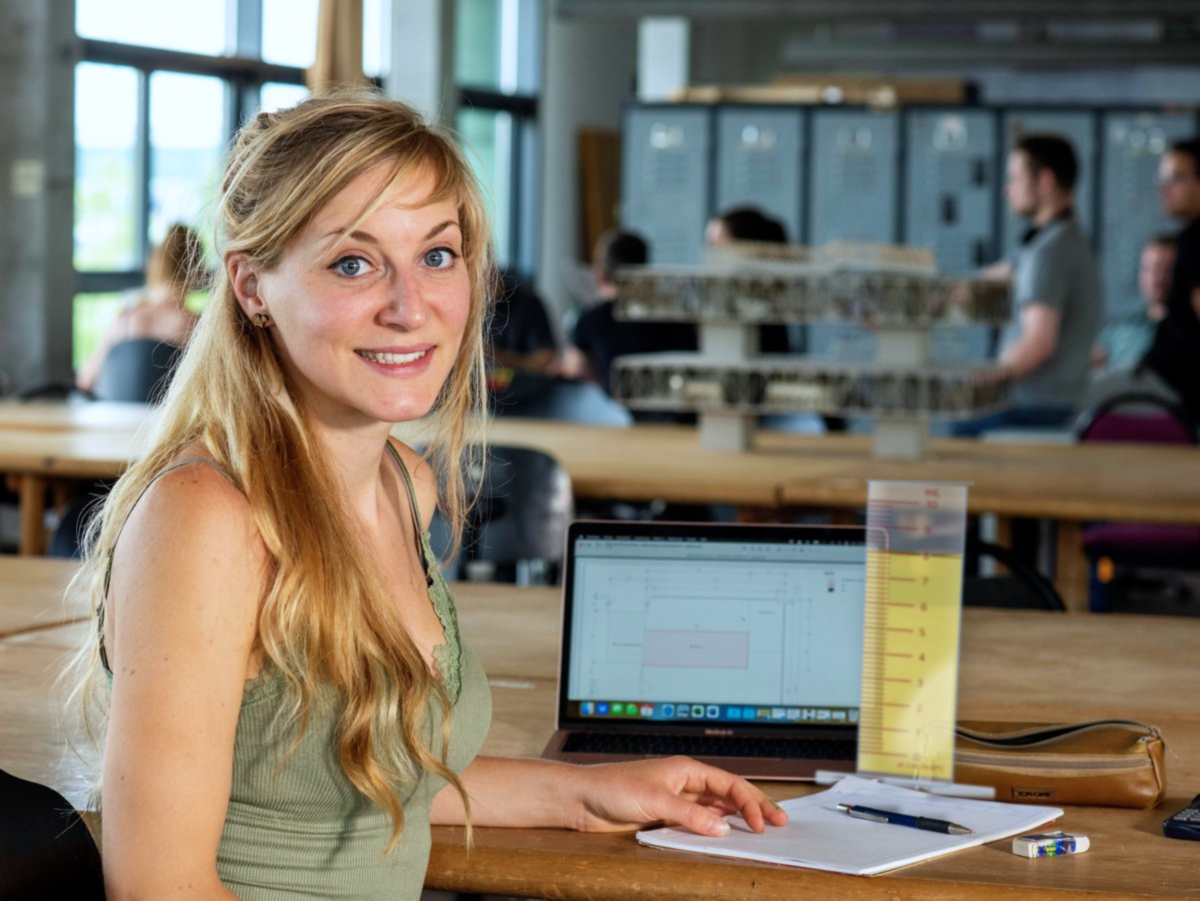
{"value": 8, "unit": "mL"}
